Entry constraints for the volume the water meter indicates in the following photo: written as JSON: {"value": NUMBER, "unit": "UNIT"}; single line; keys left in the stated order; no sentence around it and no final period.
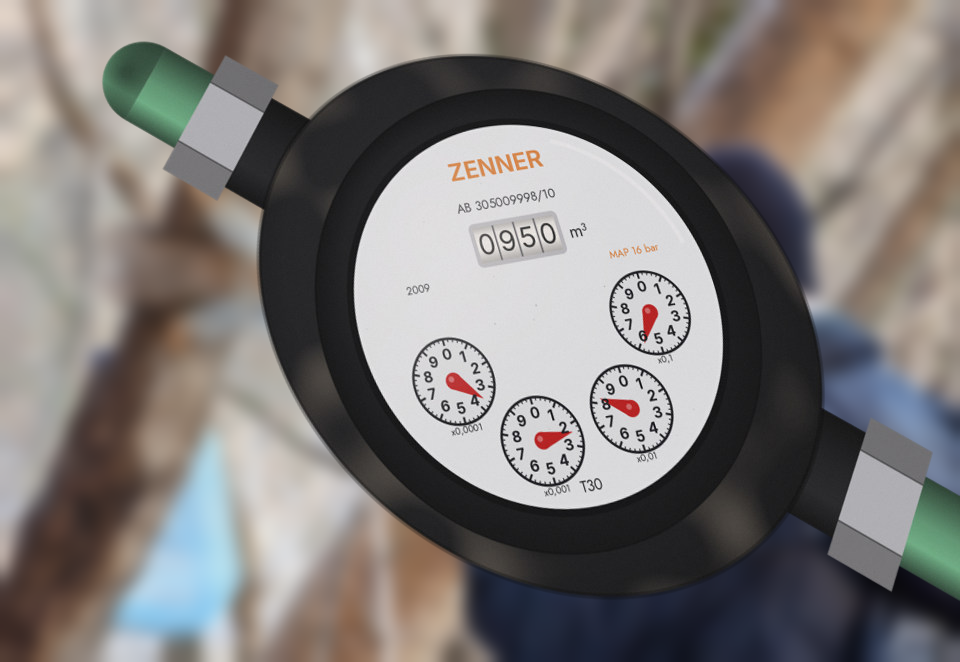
{"value": 950.5823, "unit": "m³"}
